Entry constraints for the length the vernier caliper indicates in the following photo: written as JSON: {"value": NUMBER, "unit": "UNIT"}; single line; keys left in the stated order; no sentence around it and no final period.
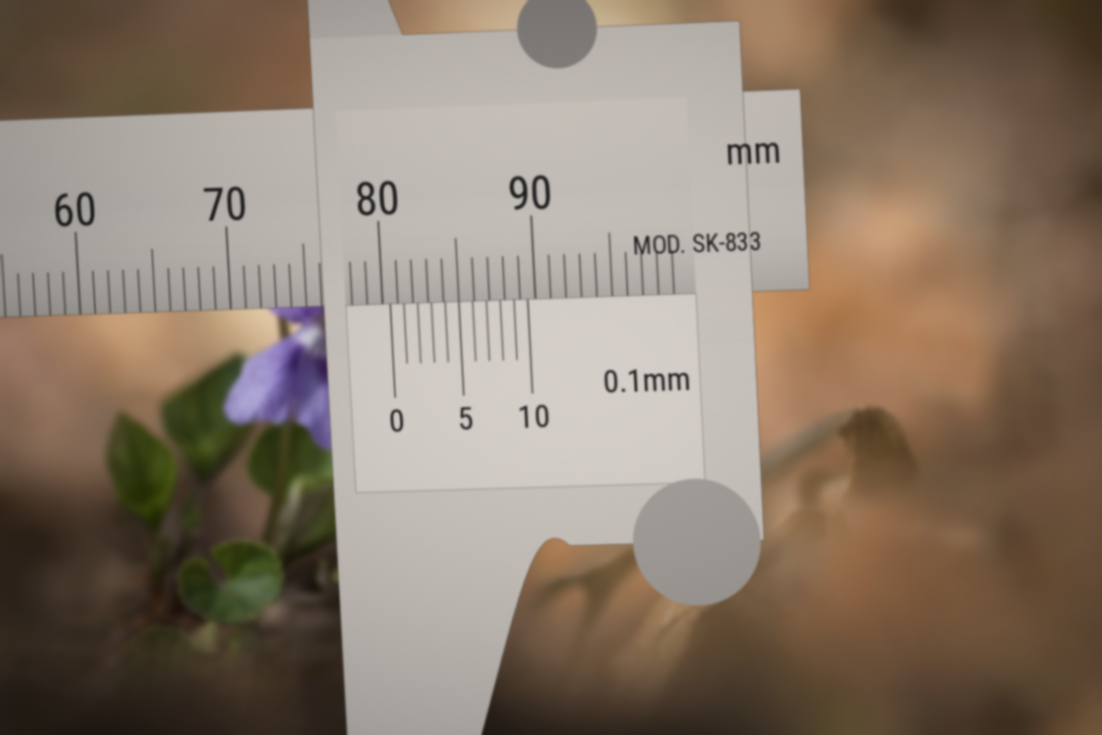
{"value": 80.5, "unit": "mm"}
